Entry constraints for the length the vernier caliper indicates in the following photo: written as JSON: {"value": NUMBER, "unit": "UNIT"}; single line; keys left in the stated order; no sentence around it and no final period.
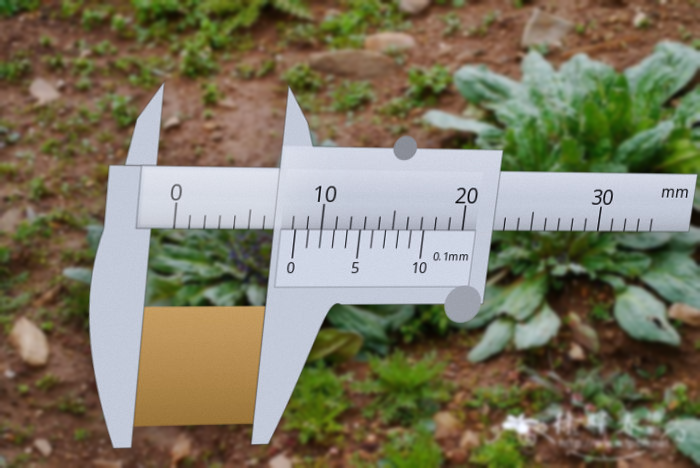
{"value": 8.2, "unit": "mm"}
